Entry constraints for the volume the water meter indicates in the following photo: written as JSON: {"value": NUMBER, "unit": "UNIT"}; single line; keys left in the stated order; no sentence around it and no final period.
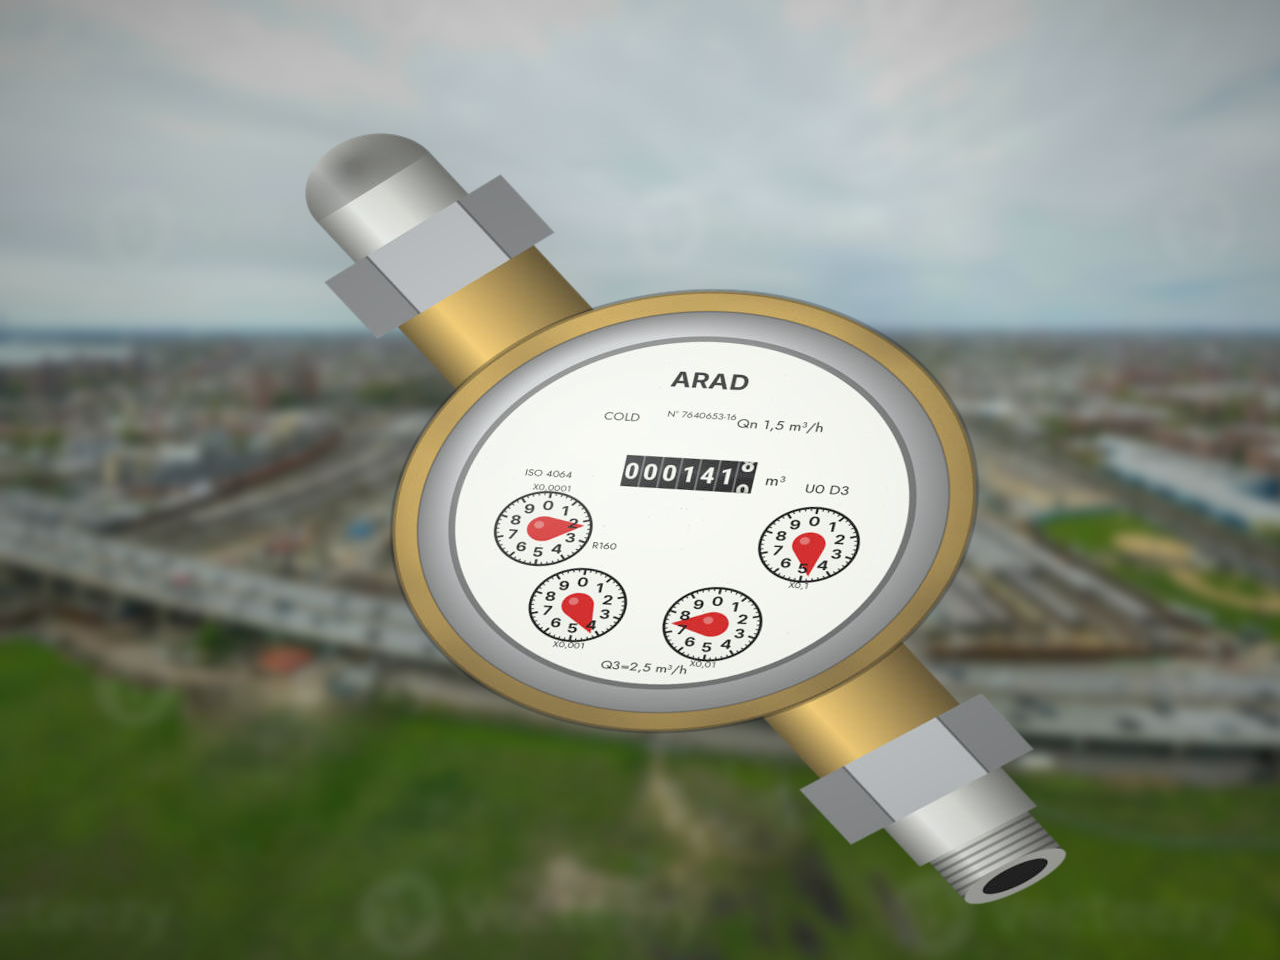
{"value": 1418.4742, "unit": "m³"}
